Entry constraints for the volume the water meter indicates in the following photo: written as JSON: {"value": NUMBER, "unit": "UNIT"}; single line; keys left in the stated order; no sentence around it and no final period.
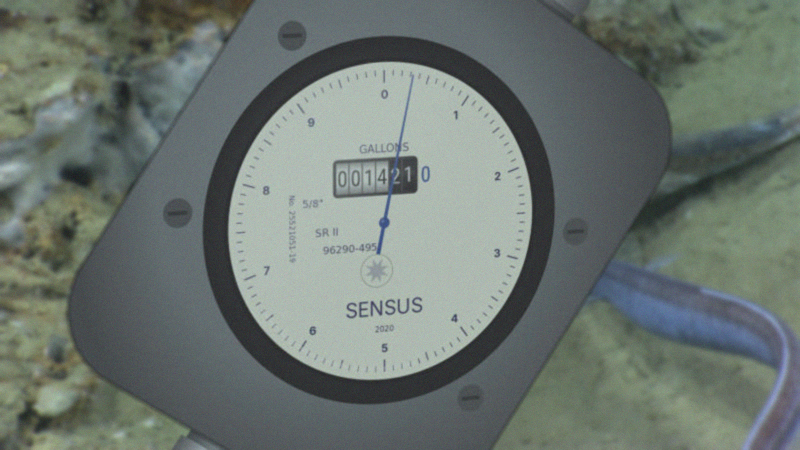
{"value": 14210.3, "unit": "gal"}
